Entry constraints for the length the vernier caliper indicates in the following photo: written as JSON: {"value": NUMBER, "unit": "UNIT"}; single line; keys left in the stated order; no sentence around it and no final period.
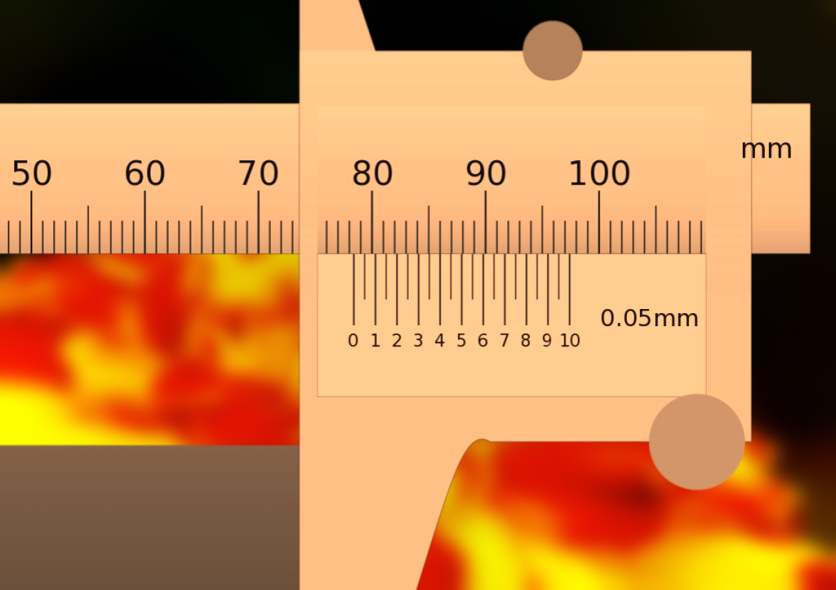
{"value": 78.4, "unit": "mm"}
